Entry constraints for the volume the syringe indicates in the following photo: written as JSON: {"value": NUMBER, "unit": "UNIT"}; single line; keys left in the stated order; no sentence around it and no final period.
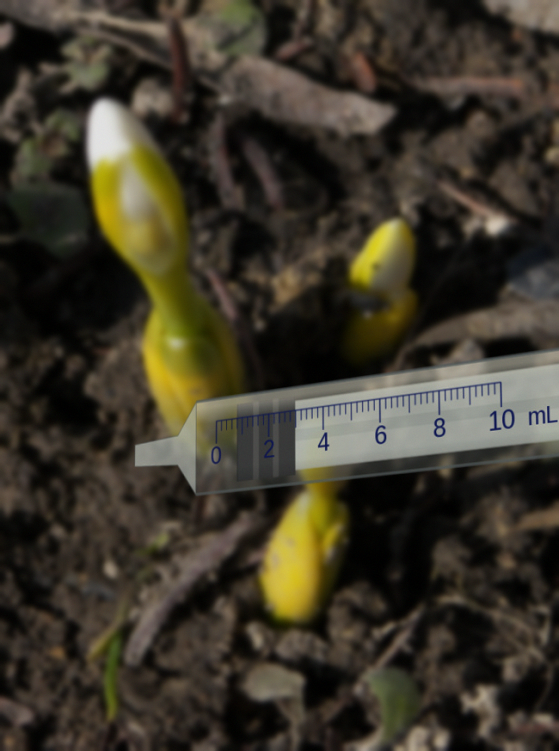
{"value": 0.8, "unit": "mL"}
